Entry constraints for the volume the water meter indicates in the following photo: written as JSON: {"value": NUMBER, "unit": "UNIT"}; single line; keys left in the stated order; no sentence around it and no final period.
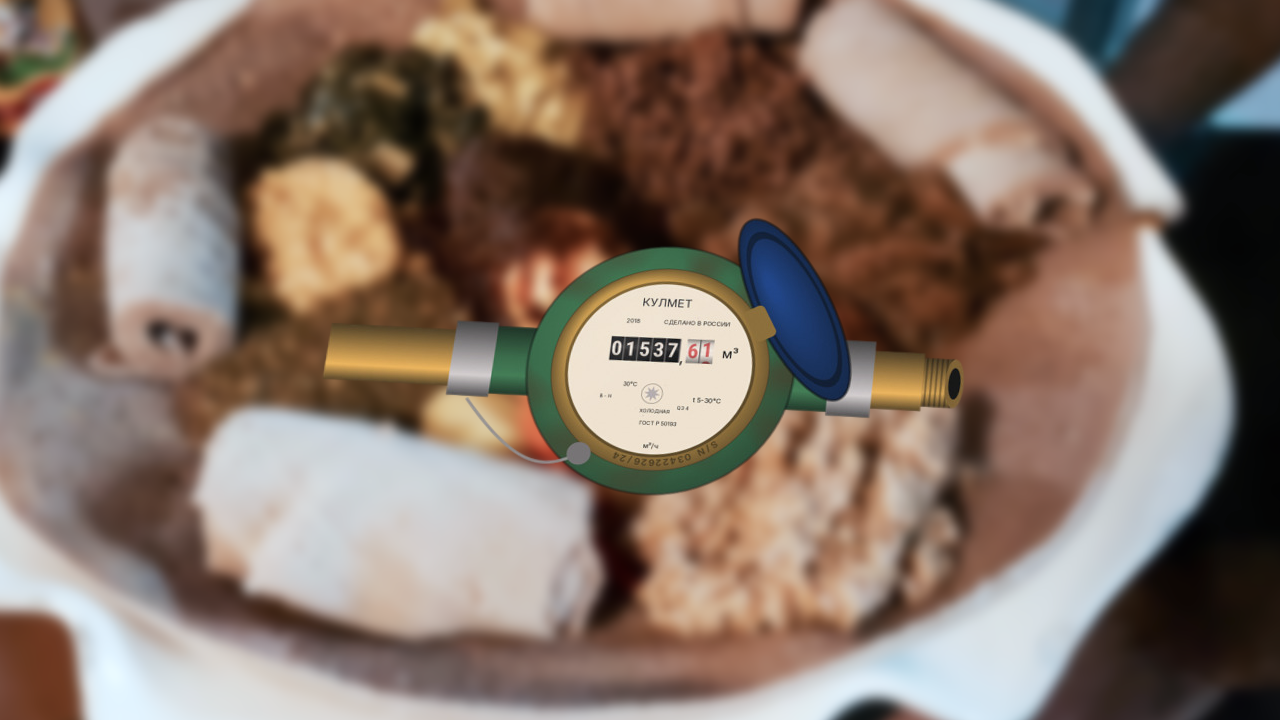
{"value": 1537.61, "unit": "m³"}
